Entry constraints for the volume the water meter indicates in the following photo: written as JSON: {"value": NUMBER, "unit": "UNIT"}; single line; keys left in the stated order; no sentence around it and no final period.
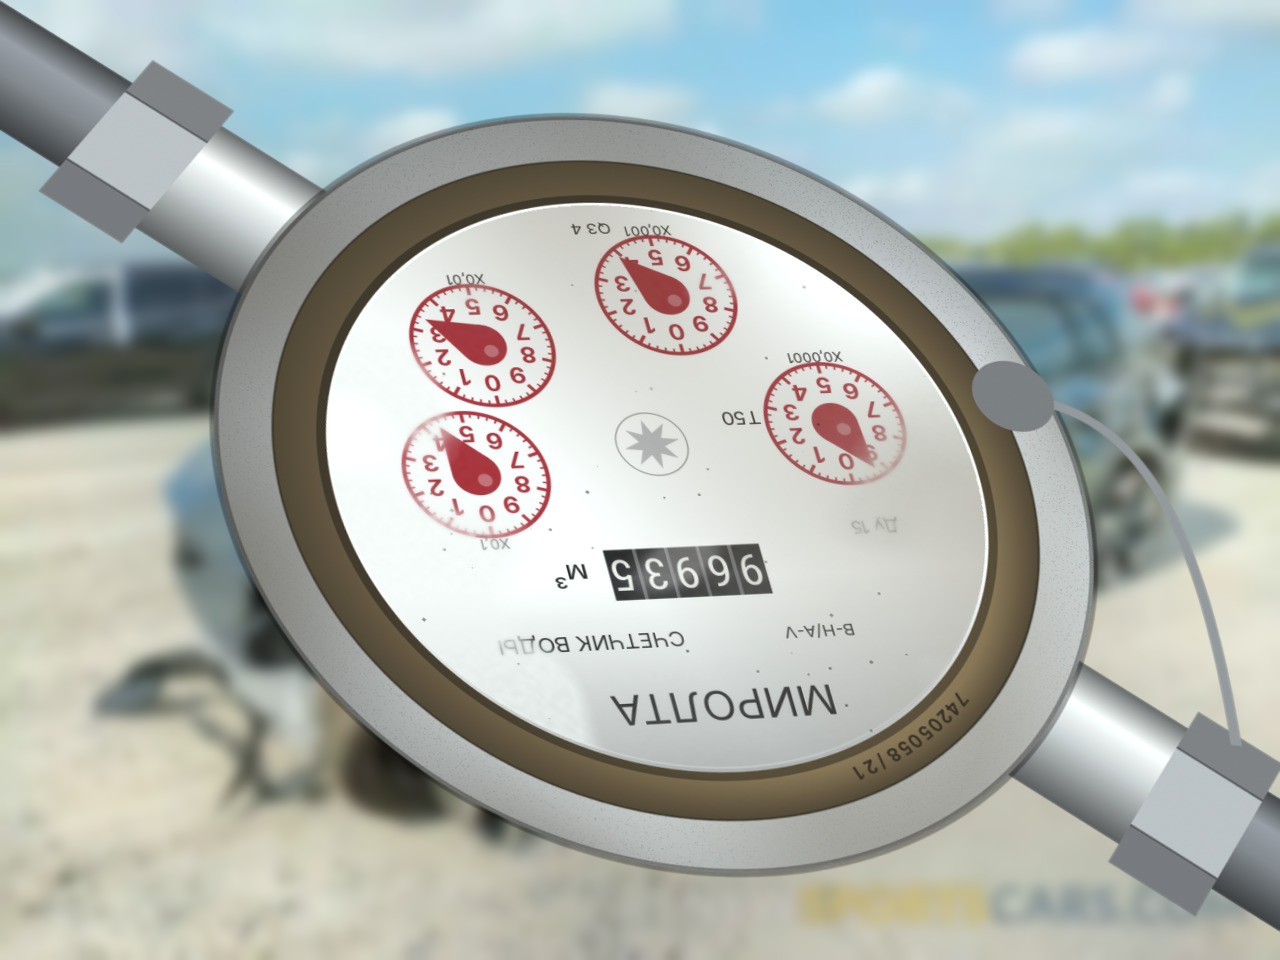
{"value": 96935.4339, "unit": "m³"}
